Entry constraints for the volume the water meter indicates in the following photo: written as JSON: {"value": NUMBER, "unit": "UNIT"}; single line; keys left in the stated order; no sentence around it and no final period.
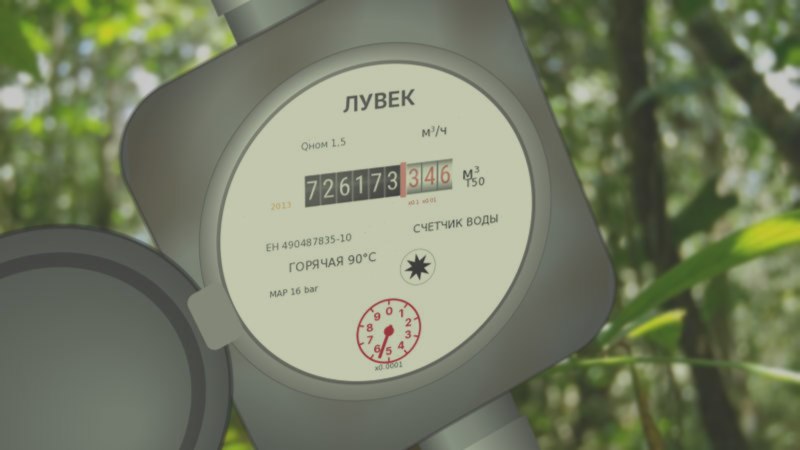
{"value": 726173.3465, "unit": "m³"}
